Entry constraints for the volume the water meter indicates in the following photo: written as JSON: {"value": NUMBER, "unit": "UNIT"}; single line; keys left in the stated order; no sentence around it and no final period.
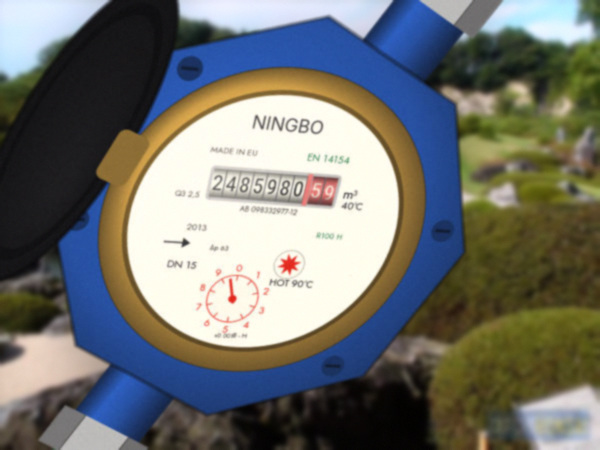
{"value": 2485980.589, "unit": "m³"}
